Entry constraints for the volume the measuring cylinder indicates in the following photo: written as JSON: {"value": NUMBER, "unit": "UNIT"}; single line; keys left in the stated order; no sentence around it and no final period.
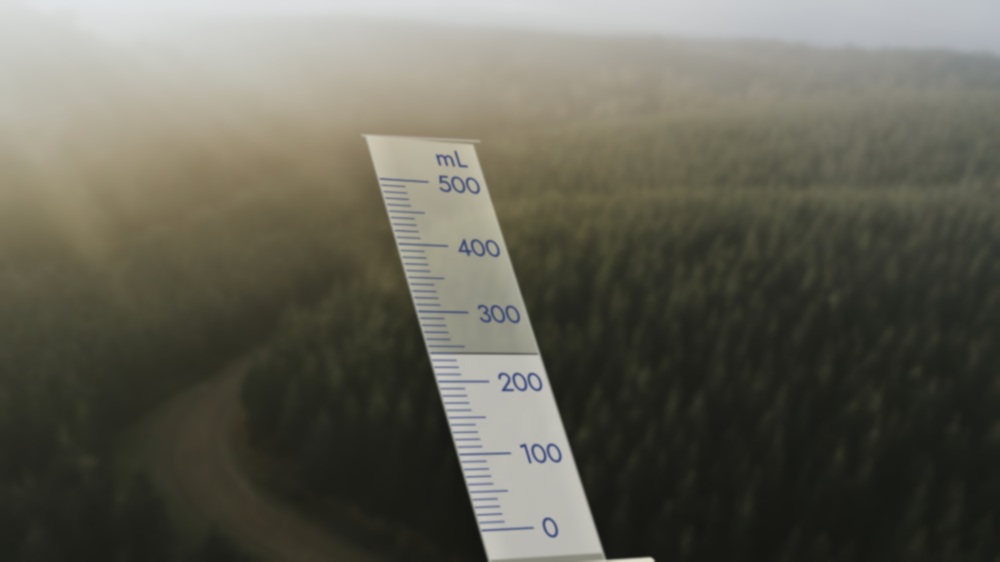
{"value": 240, "unit": "mL"}
